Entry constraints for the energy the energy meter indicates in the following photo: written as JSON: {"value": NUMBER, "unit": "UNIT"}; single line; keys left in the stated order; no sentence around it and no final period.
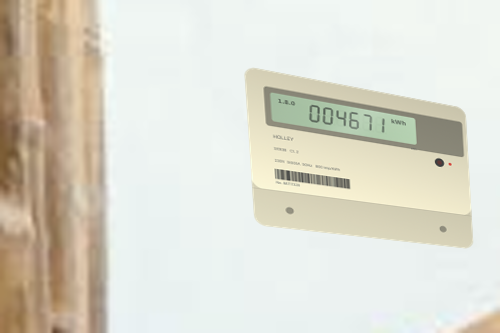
{"value": 4671, "unit": "kWh"}
